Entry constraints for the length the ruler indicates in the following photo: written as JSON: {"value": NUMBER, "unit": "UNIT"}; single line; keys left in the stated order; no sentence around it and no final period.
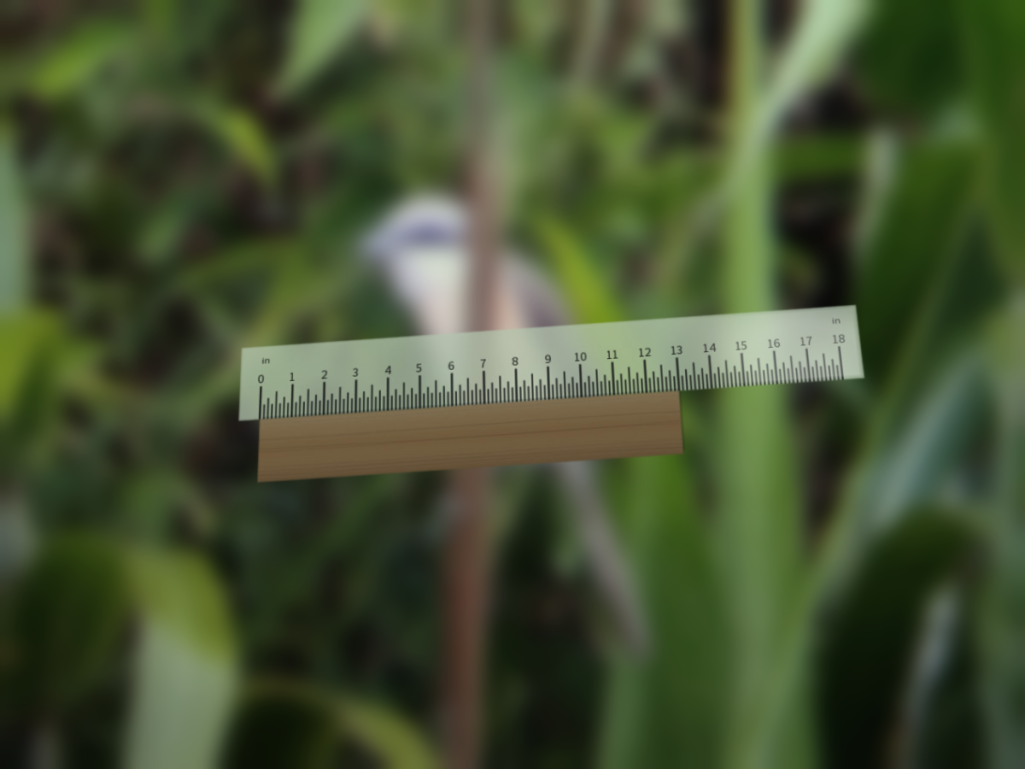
{"value": 13, "unit": "in"}
